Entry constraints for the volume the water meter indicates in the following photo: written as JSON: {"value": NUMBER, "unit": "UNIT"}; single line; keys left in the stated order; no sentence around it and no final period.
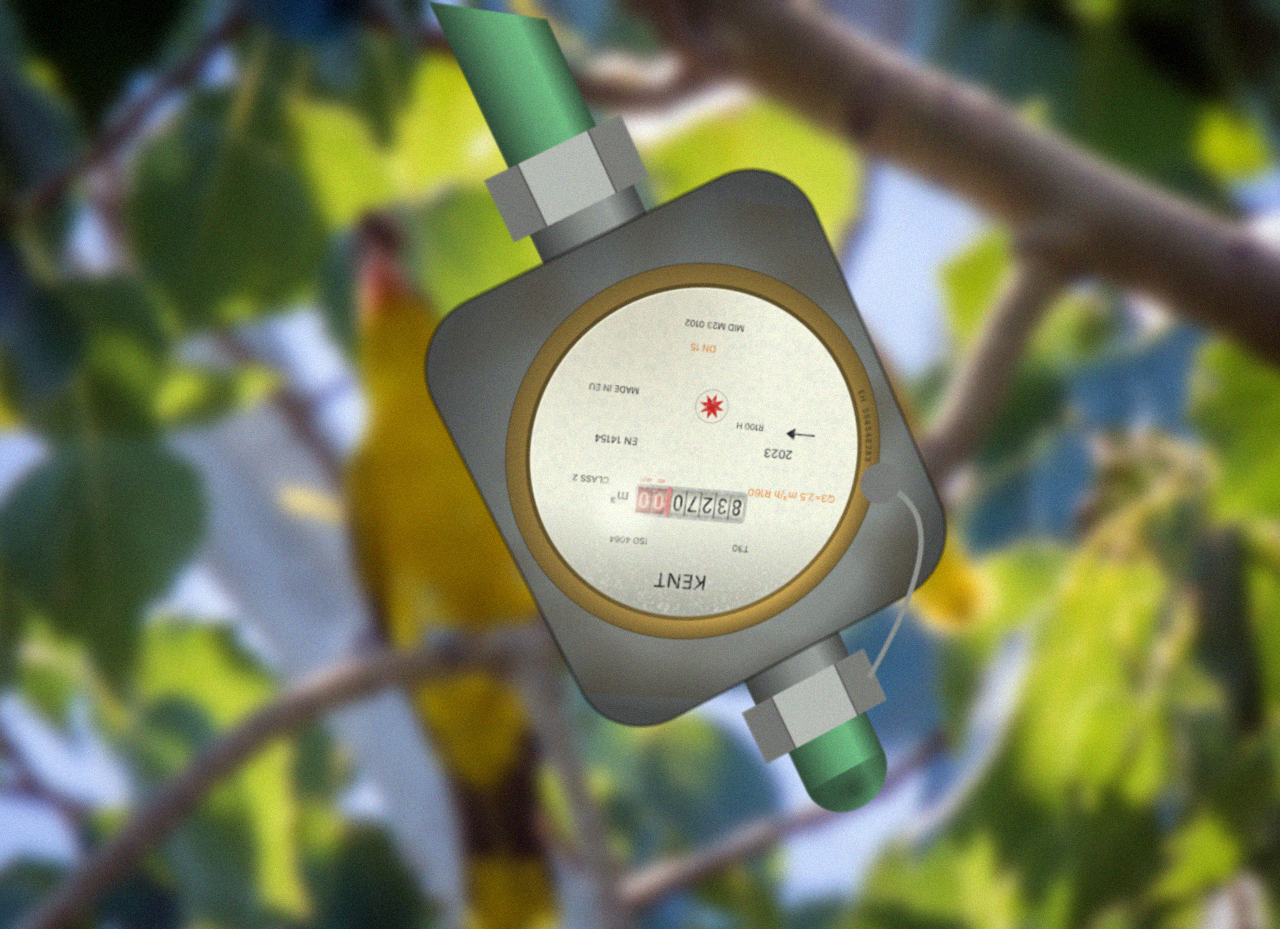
{"value": 83270.00, "unit": "m³"}
